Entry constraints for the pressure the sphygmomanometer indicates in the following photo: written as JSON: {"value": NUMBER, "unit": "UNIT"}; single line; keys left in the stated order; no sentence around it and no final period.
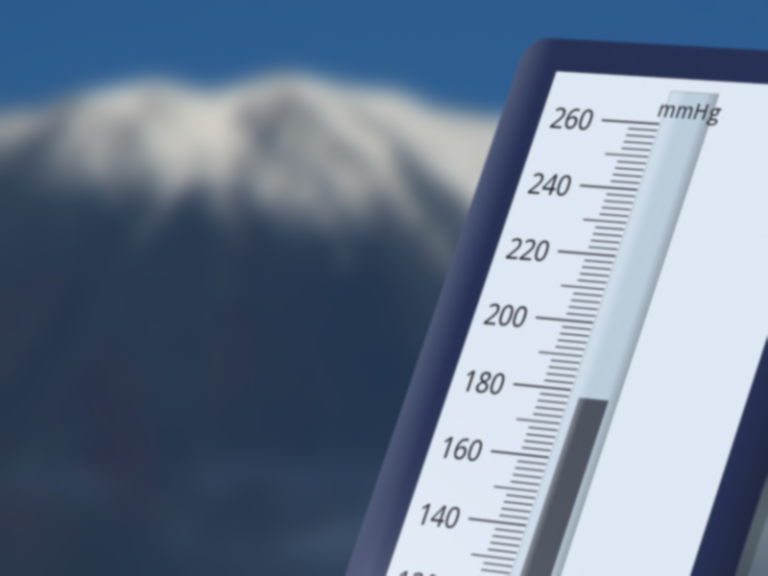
{"value": 178, "unit": "mmHg"}
